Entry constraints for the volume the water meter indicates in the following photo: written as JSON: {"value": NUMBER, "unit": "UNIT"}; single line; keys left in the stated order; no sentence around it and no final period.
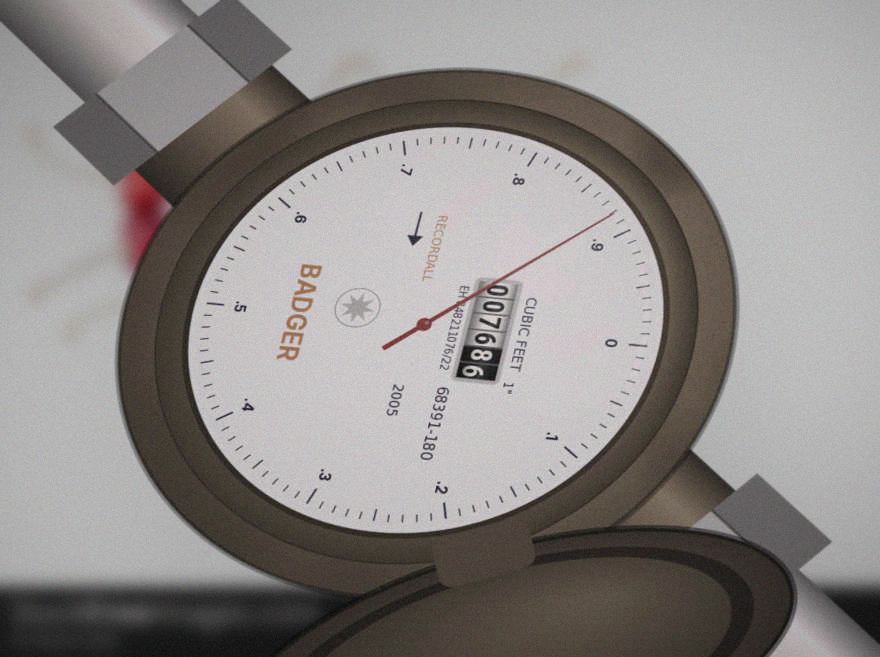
{"value": 7685.88, "unit": "ft³"}
